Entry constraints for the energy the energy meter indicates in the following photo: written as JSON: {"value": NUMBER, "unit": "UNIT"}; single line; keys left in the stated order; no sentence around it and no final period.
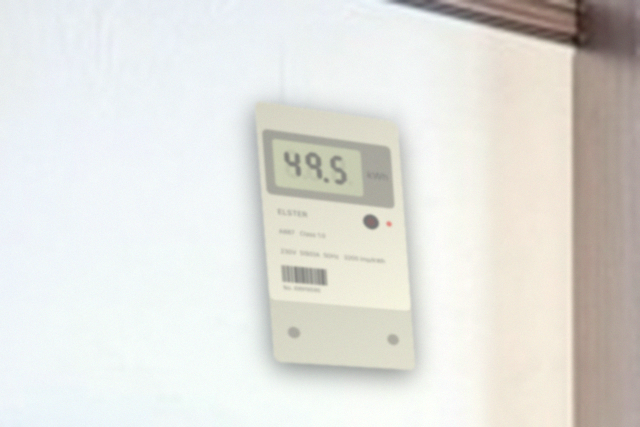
{"value": 49.5, "unit": "kWh"}
